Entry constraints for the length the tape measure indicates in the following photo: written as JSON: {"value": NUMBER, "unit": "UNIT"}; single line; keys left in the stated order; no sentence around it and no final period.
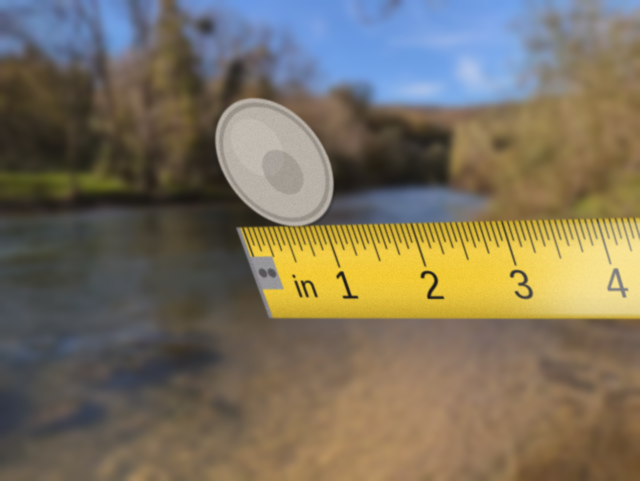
{"value": 1.3125, "unit": "in"}
